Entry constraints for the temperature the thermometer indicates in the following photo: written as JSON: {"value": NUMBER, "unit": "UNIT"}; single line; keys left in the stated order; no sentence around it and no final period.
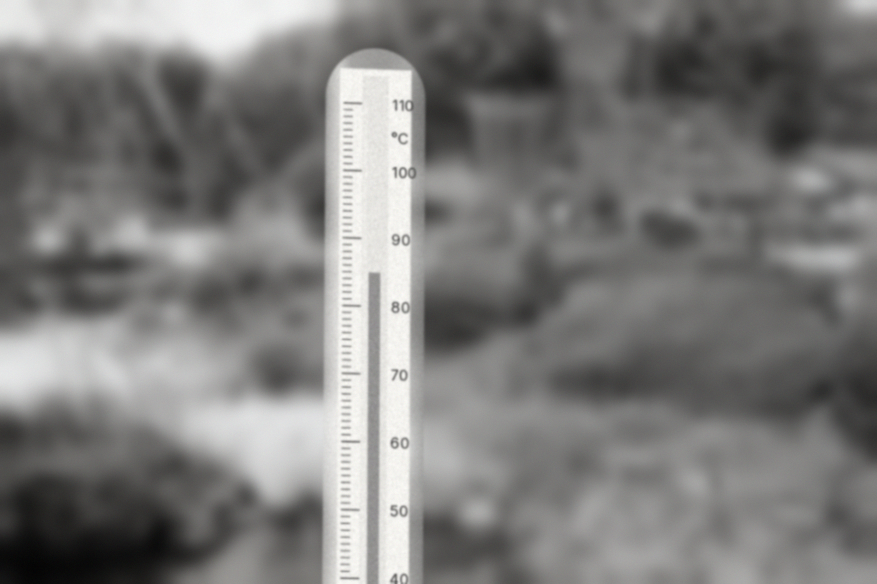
{"value": 85, "unit": "°C"}
